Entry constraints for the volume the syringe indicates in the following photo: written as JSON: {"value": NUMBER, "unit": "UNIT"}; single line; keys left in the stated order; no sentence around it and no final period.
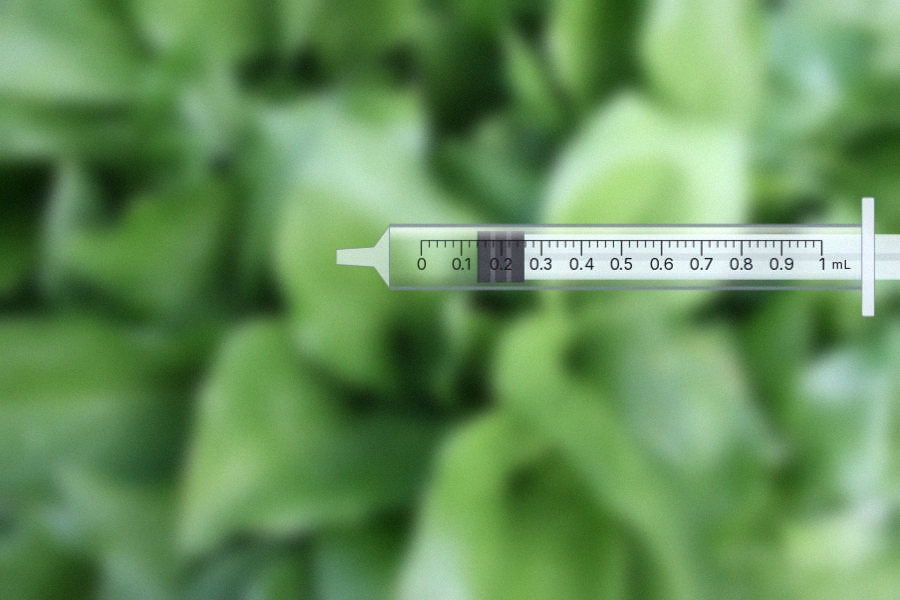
{"value": 0.14, "unit": "mL"}
